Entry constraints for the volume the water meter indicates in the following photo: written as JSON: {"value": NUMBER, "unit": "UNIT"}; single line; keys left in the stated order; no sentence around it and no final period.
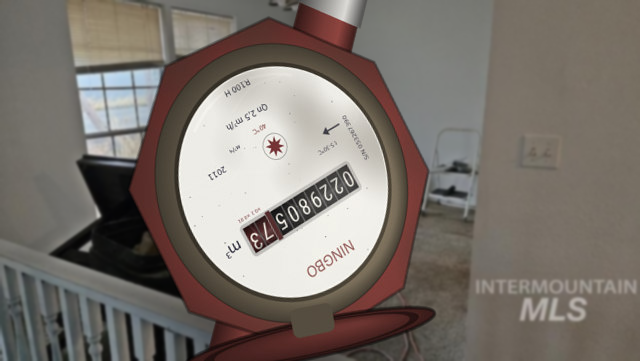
{"value": 229805.73, "unit": "m³"}
